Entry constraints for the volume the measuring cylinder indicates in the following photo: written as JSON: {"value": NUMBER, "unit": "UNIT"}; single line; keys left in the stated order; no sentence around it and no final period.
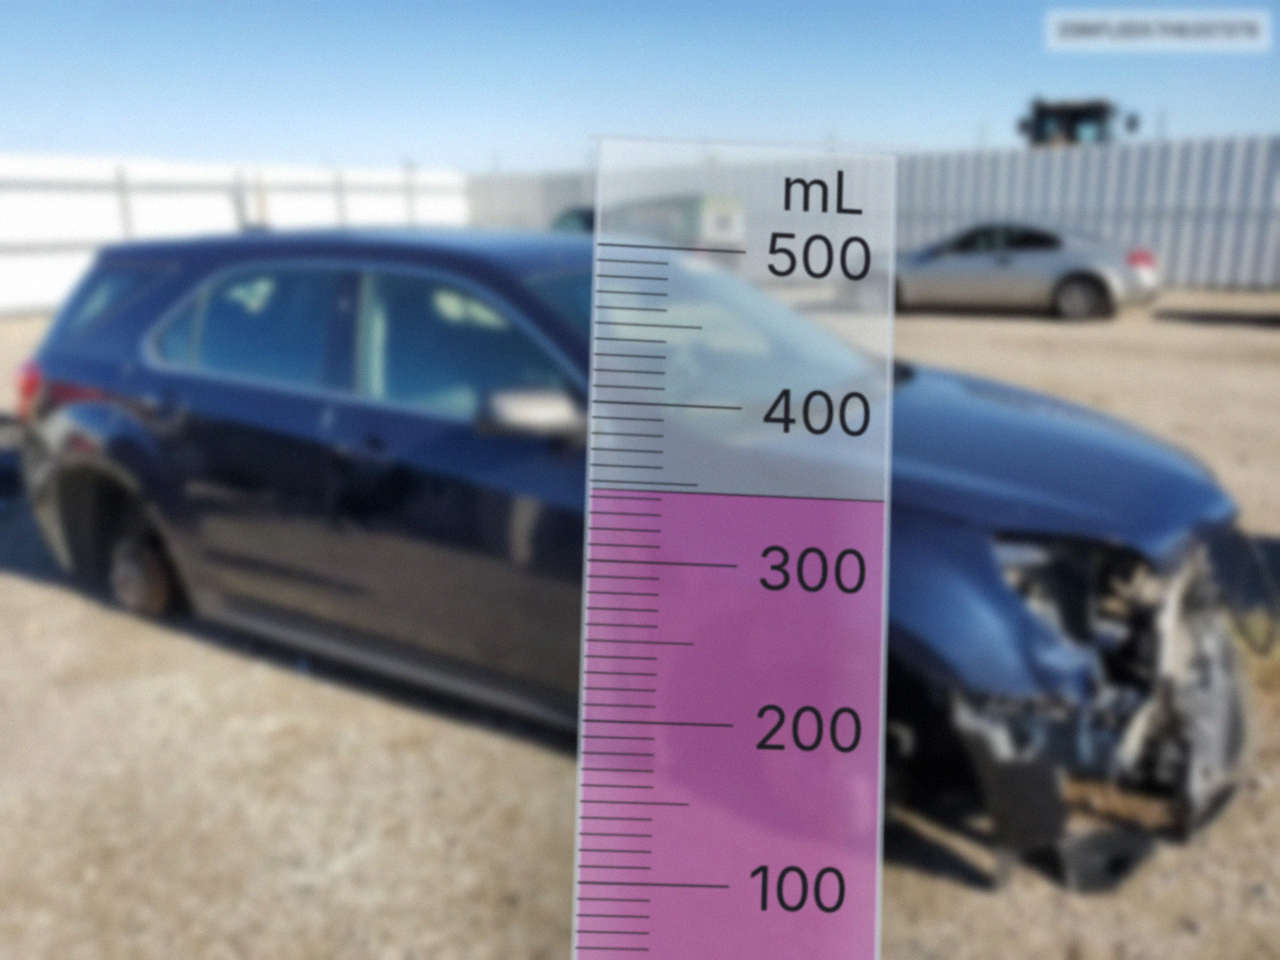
{"value": 345, "unit": "mL"}
